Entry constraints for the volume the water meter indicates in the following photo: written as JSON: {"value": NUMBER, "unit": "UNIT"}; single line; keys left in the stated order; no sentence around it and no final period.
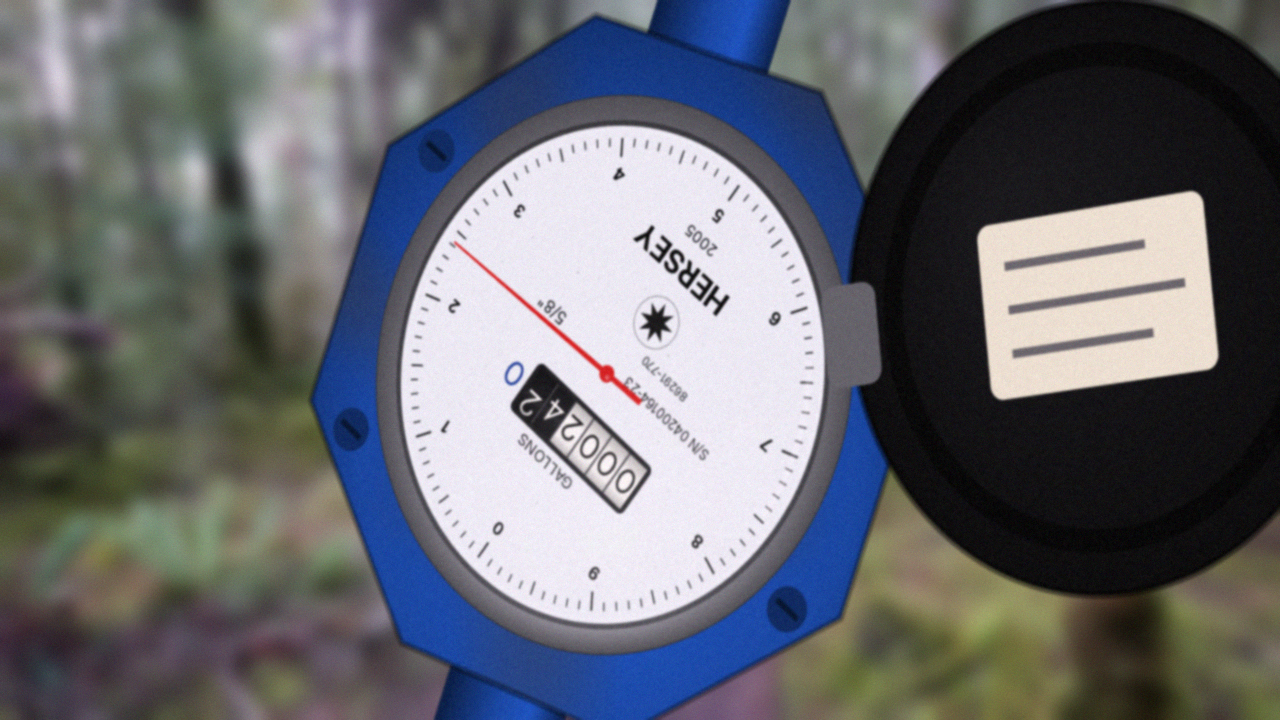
{"value": 2422.4, "unit": "gal"}
